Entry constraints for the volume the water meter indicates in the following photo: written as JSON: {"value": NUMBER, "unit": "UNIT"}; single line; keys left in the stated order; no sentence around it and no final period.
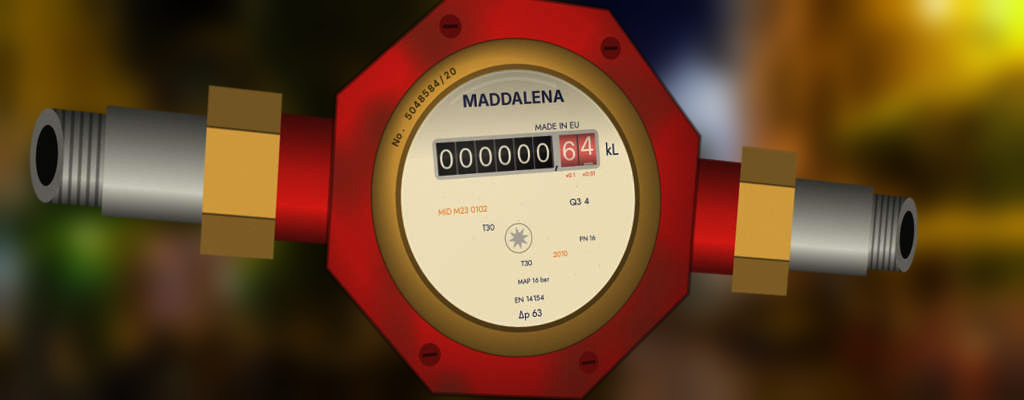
{"value": 0.64, "unit": "kL"}
